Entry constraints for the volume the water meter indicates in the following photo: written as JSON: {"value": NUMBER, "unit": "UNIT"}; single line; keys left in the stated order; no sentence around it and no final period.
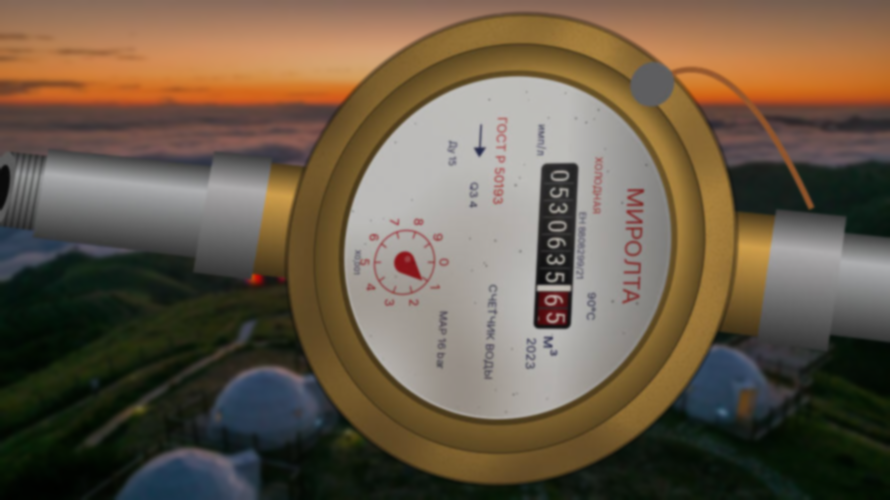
{"value": 530635.651, "unit": "m³"}
